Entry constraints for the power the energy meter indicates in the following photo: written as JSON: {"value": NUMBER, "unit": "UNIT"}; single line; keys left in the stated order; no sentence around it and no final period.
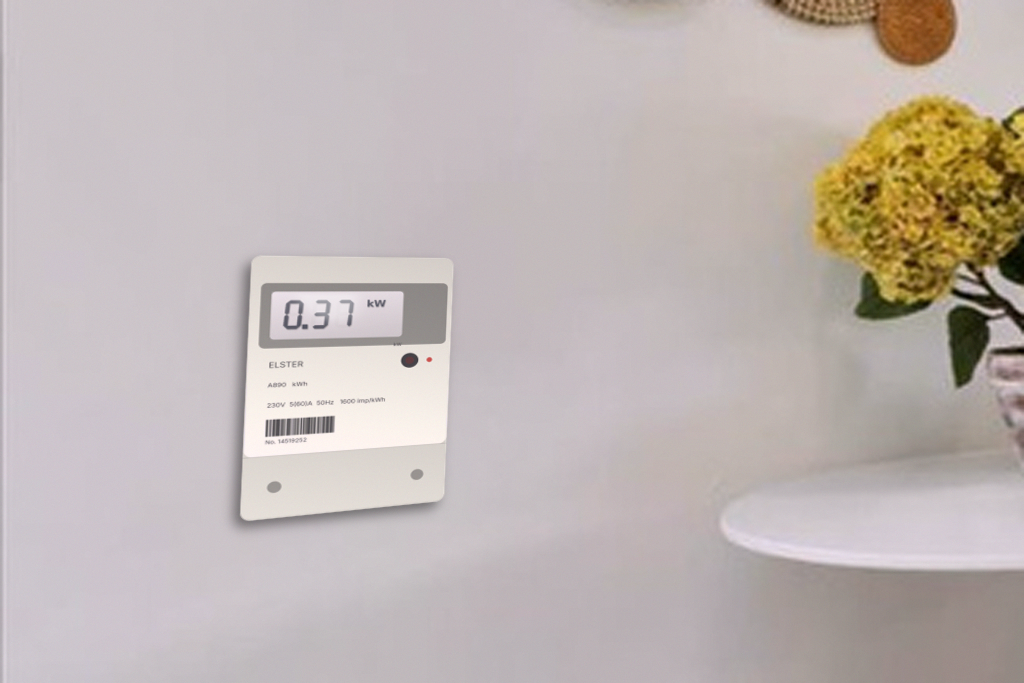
{"value": 0.37, "unit": "kW"}
